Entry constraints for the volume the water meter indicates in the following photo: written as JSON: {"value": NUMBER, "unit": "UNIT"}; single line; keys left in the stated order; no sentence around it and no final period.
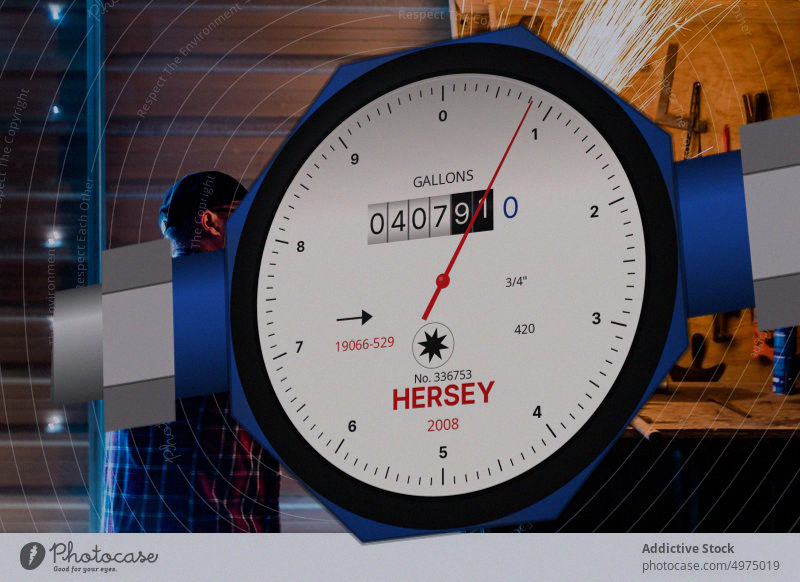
{"value": 407910.8, "unit": "gal"}
